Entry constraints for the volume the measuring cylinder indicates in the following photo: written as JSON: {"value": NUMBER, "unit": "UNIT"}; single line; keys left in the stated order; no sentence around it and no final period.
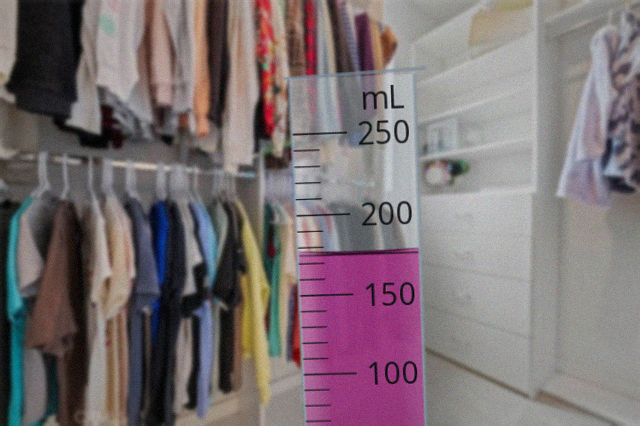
{"value": 175, "unit": "mL"}
